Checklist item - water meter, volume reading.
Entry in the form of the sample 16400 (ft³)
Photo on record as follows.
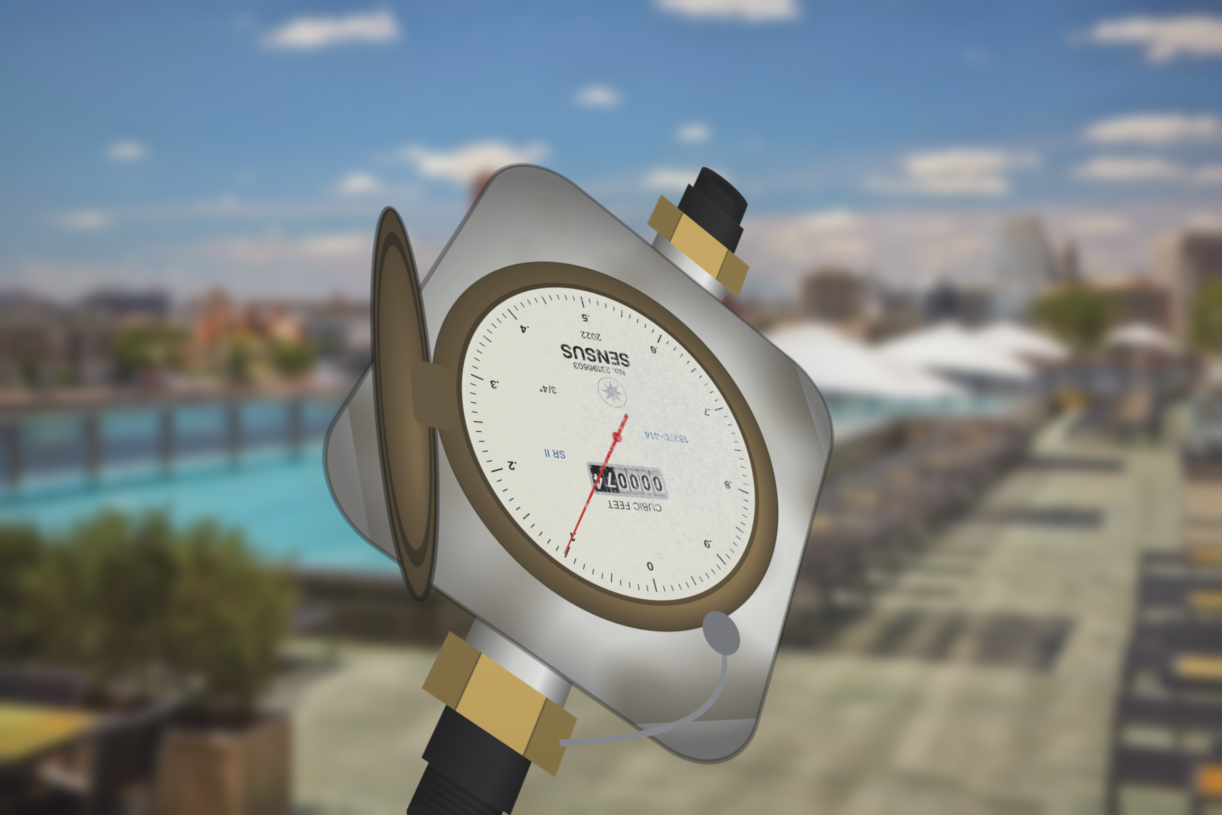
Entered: 74.10 (ft³)
